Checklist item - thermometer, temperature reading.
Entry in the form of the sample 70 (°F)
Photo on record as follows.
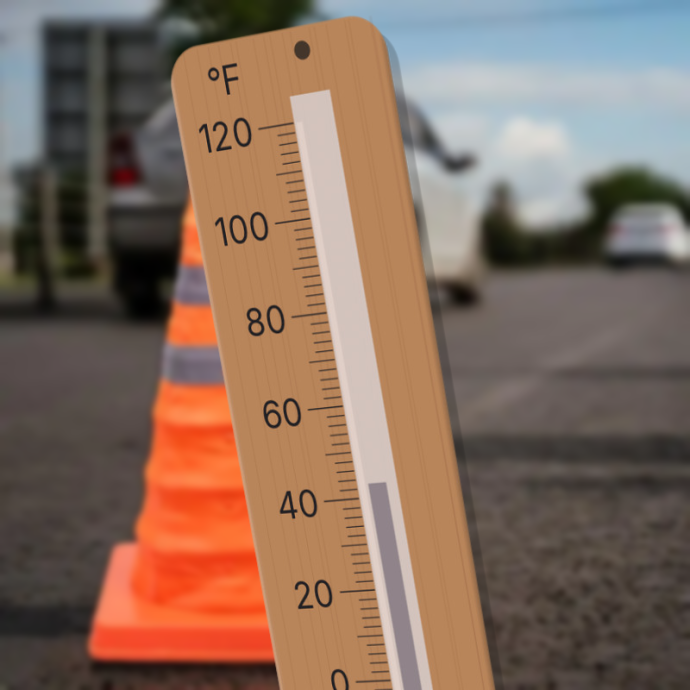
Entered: 43 (°F)
